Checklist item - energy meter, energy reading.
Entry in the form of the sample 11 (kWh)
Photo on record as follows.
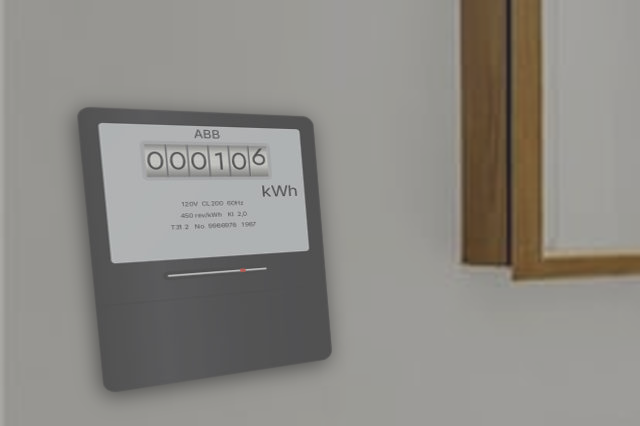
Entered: 106 (kWh)
